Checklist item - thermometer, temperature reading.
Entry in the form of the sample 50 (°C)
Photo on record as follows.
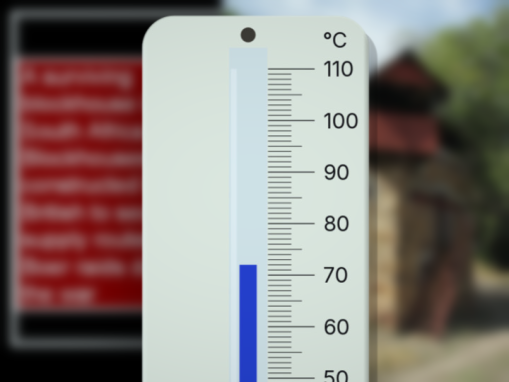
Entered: 72 (°C)
